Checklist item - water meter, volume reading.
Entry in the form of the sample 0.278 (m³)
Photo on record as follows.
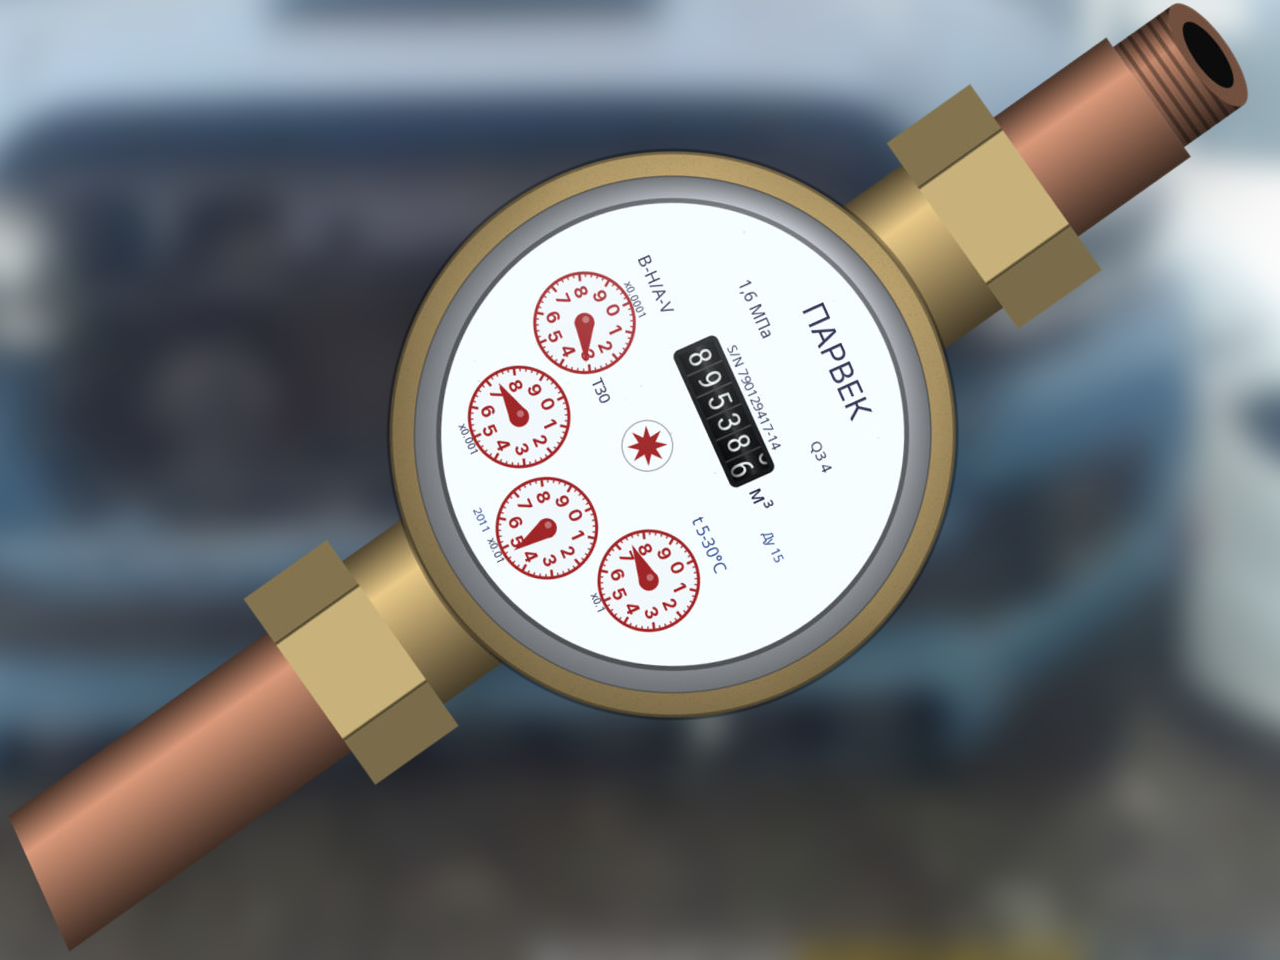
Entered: 895385.7473 (m³)
